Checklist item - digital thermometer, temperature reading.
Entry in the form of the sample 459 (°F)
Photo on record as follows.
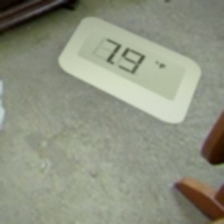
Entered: 7.9 (°F)
